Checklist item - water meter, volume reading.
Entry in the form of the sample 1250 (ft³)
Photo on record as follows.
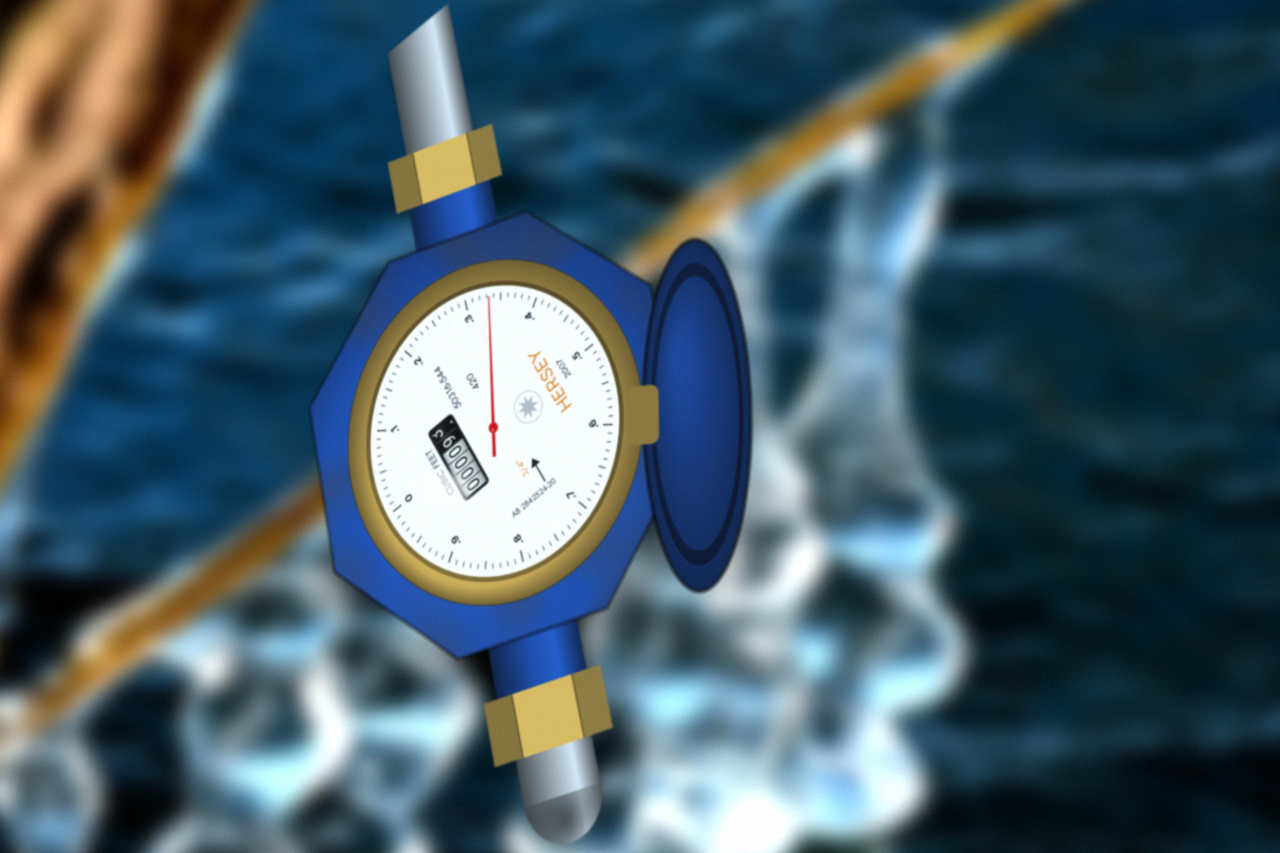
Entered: 93.33 (ft³)
